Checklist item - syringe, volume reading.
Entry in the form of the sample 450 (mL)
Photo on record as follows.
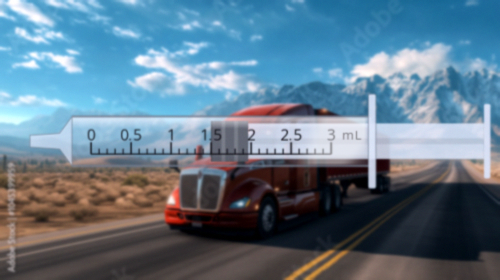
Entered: 1.5 (mL)
